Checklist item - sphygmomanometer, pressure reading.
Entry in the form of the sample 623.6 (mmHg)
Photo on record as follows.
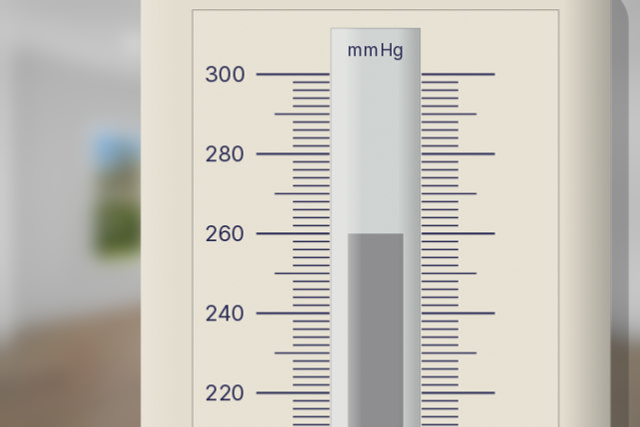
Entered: 260 (mmHg)
